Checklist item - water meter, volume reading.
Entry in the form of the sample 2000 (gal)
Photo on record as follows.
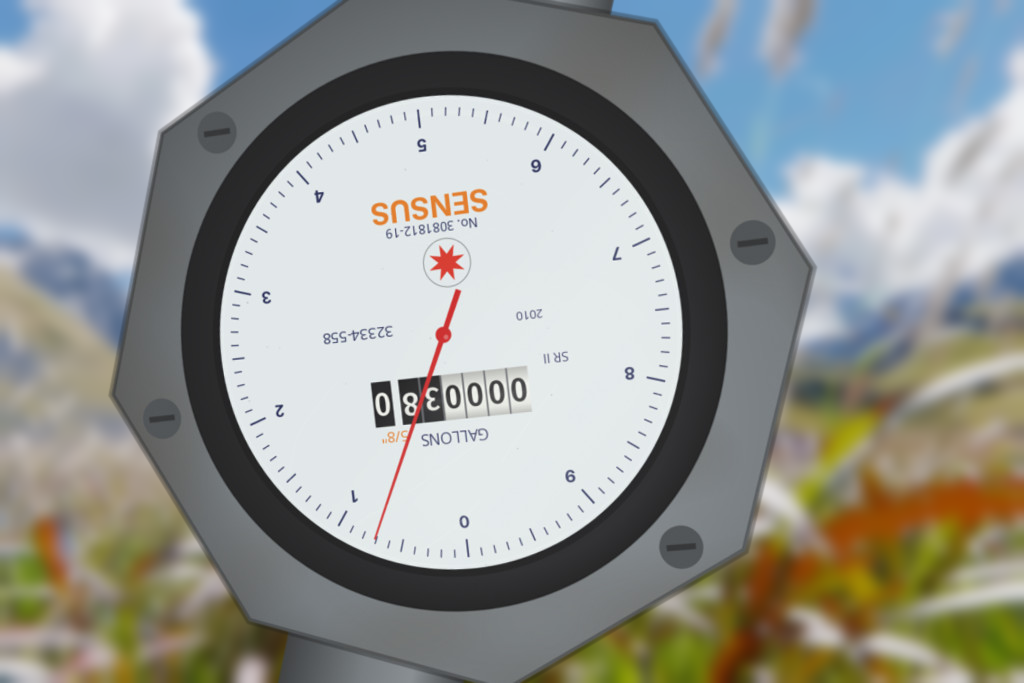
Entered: 380.7 (gal)
